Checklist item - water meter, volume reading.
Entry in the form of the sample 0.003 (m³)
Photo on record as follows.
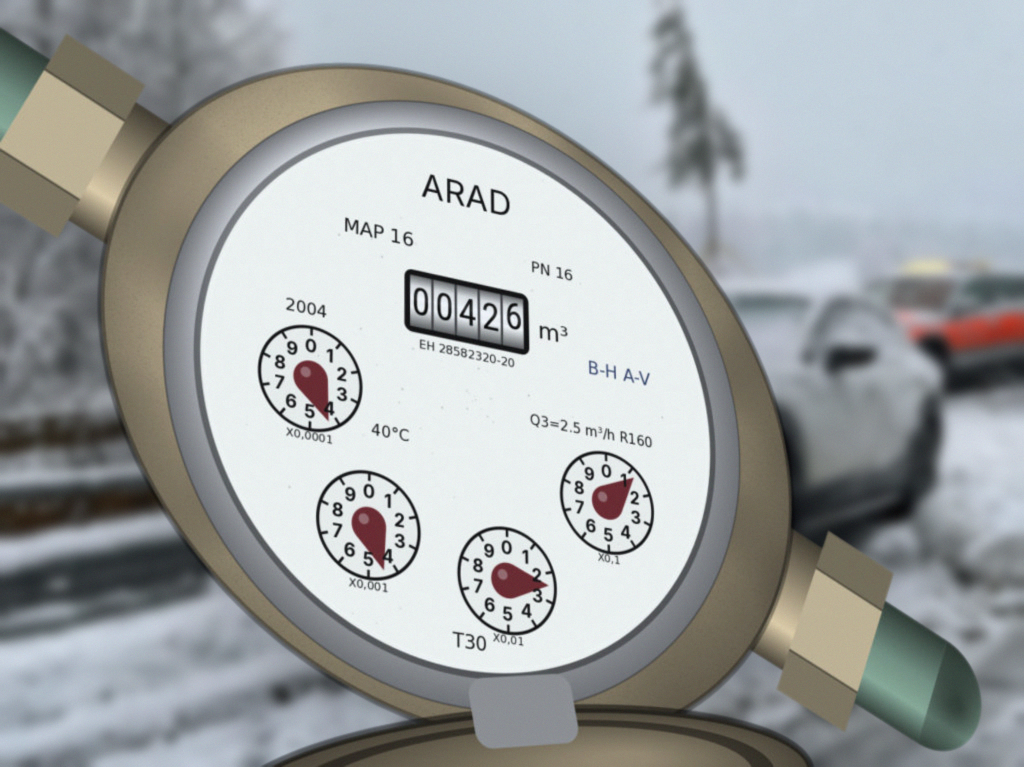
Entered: 426.1244 (m³)
